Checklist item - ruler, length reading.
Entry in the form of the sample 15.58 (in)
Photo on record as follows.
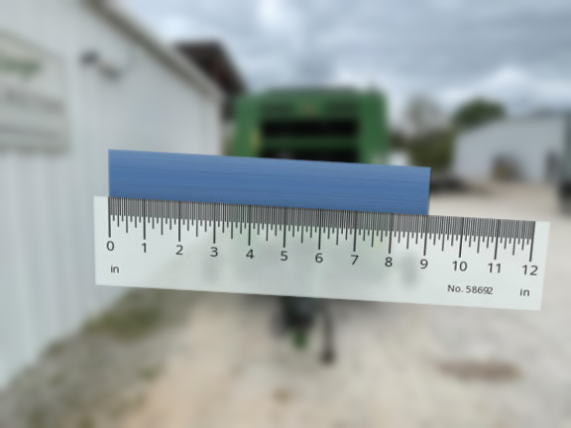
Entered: 9 (in)
